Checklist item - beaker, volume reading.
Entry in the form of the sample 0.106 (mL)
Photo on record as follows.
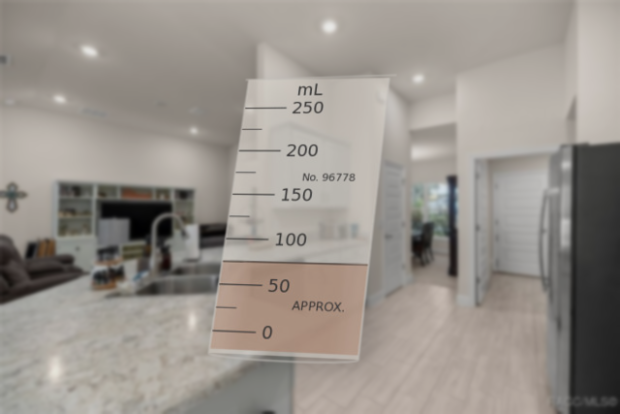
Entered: 75 (mL)
